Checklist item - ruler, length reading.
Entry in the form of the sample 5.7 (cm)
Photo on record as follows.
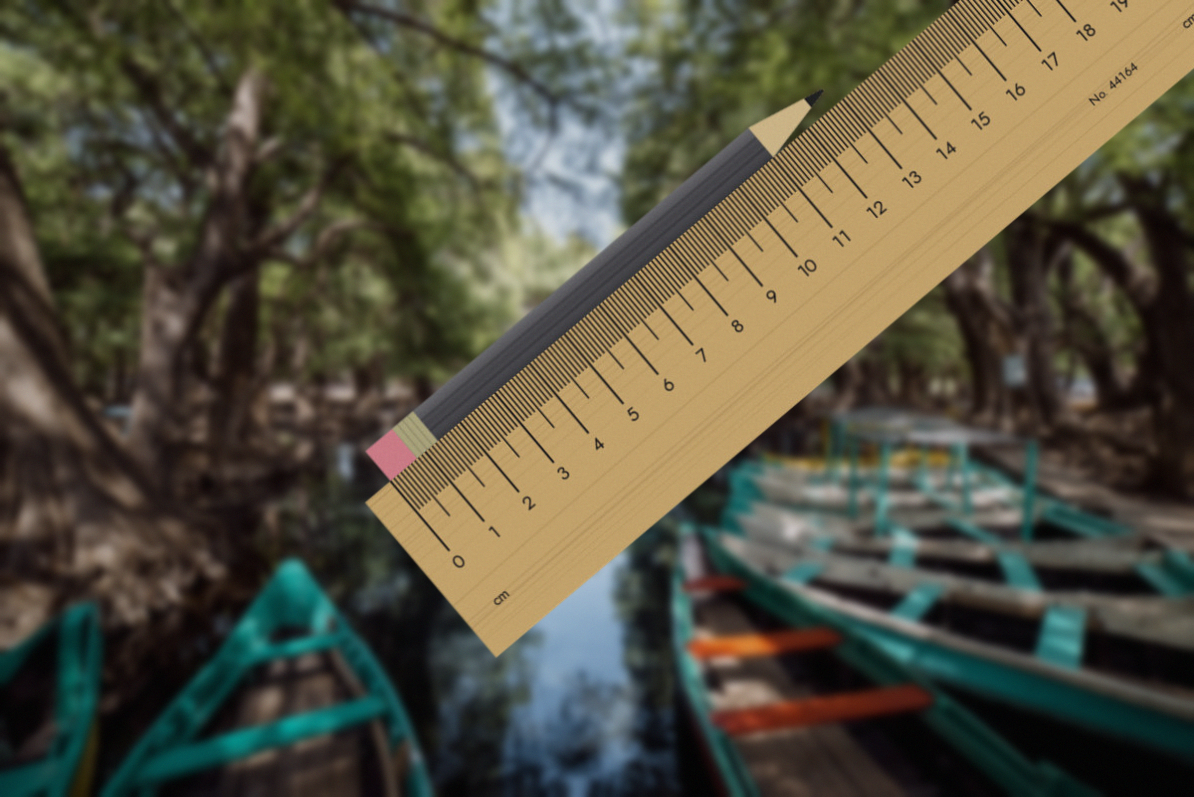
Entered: 12.8 (cm)
